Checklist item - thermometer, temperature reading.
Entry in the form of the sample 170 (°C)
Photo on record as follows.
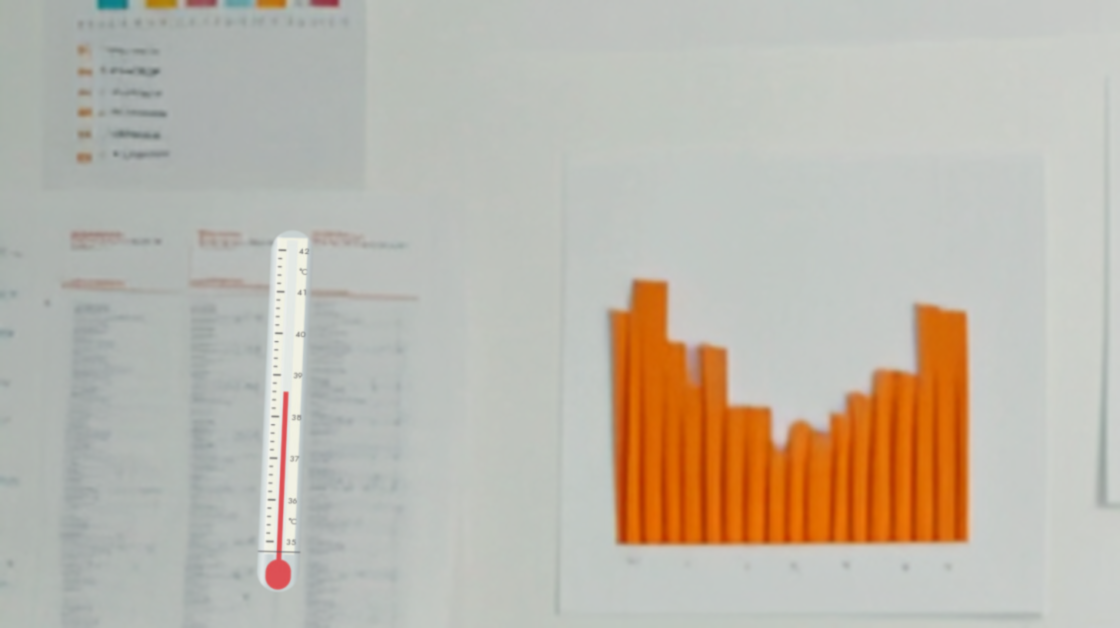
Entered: 38.6 (°C)
